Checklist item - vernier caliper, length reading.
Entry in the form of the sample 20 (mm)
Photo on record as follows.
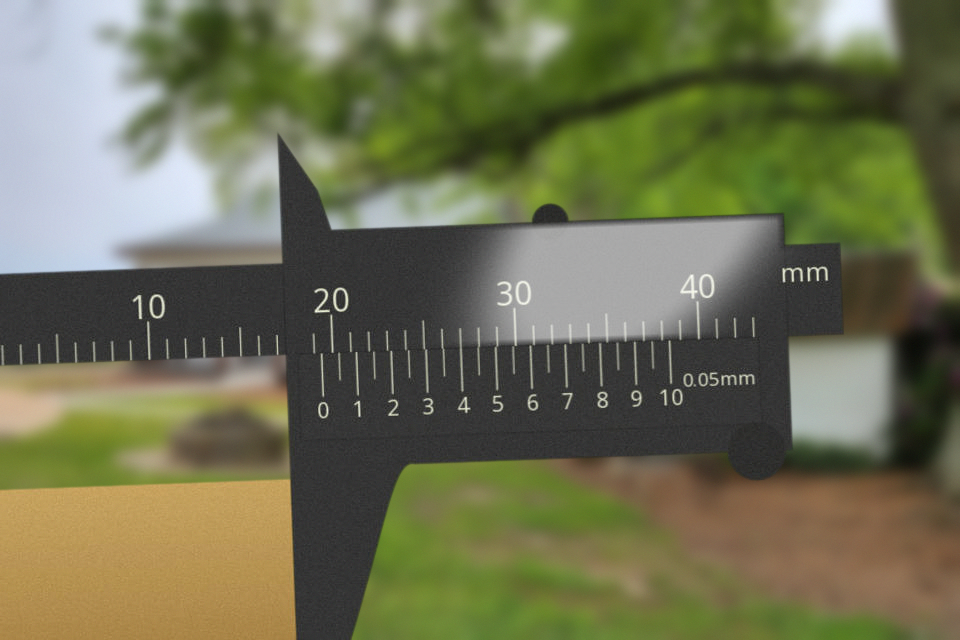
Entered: 19.4 (mm)
